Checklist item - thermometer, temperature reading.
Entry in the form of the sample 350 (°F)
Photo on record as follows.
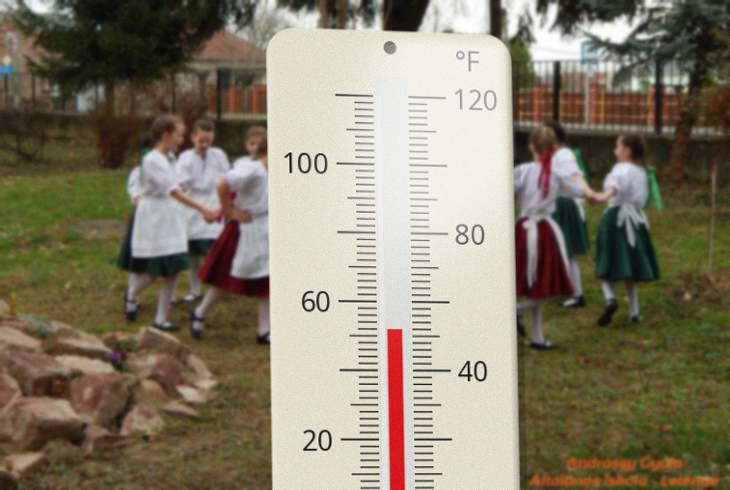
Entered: 52 (°F)
